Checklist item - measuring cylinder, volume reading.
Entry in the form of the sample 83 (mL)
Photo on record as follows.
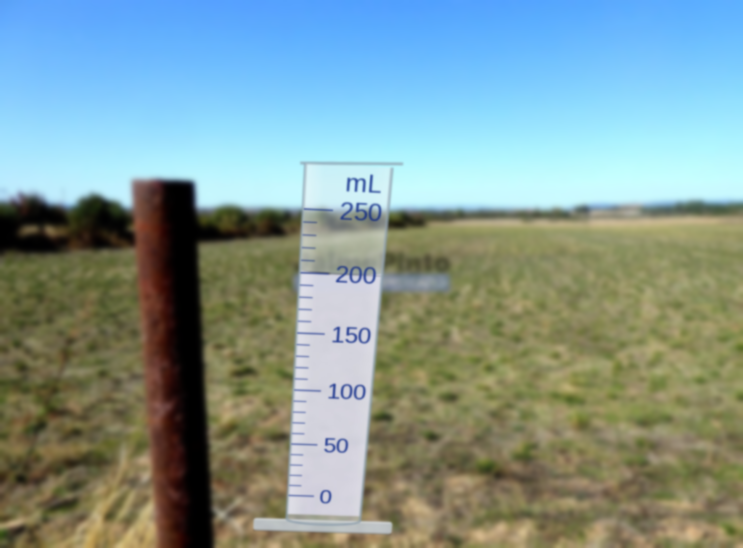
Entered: 200 (mL)
